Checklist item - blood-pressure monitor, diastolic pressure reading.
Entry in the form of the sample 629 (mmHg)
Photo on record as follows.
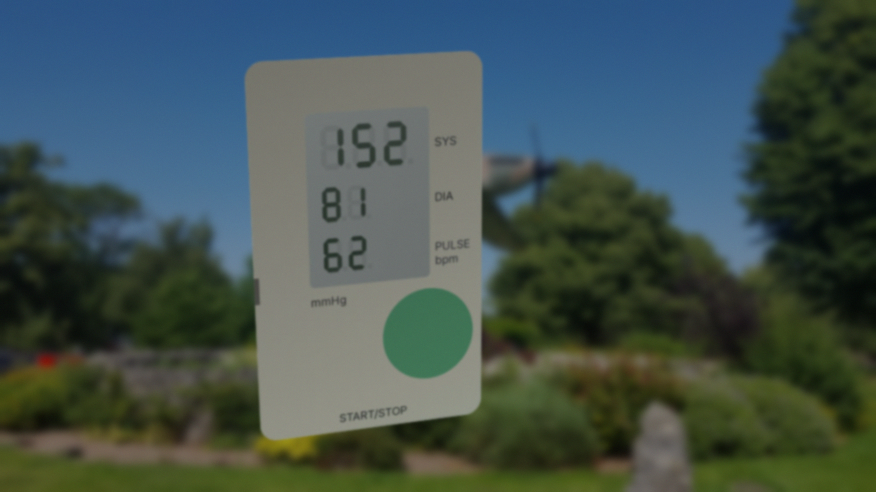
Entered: 81 (mmHg)
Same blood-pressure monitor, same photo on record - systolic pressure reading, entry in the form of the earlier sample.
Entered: 152 (mmHg)
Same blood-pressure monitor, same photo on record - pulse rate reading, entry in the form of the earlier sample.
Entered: 62 (bpm)
